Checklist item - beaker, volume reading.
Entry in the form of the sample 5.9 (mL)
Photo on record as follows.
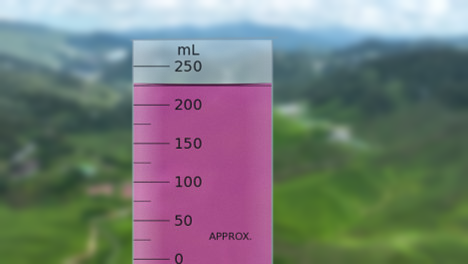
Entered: 225 (mL)
